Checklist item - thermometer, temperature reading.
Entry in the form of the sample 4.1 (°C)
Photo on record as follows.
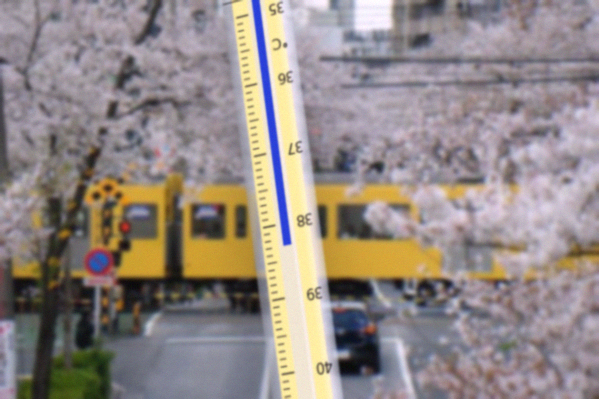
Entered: 38.3 (°C)
